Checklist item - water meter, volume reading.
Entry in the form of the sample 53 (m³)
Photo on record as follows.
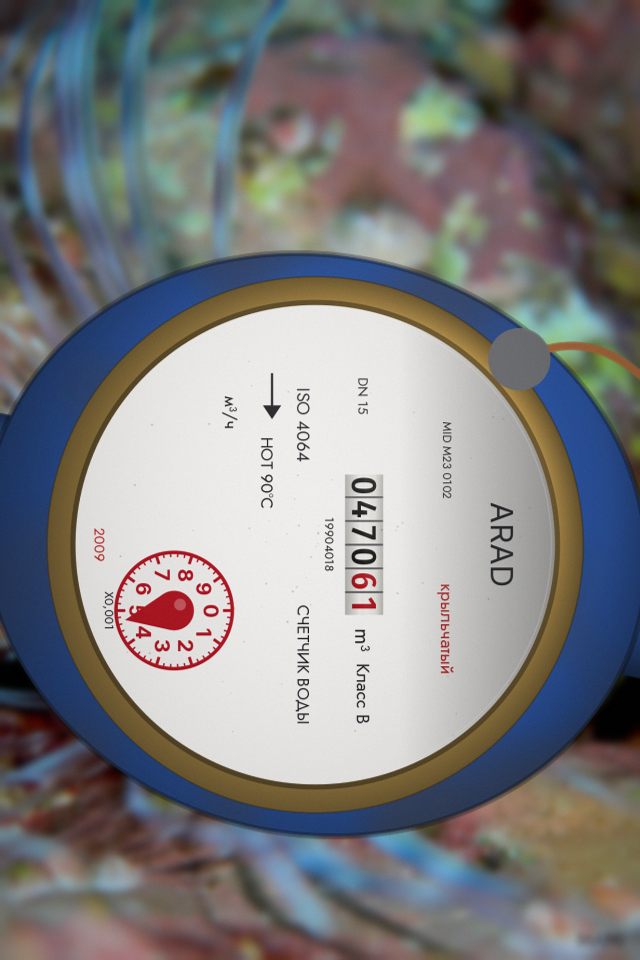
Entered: 470.614 (m³)
